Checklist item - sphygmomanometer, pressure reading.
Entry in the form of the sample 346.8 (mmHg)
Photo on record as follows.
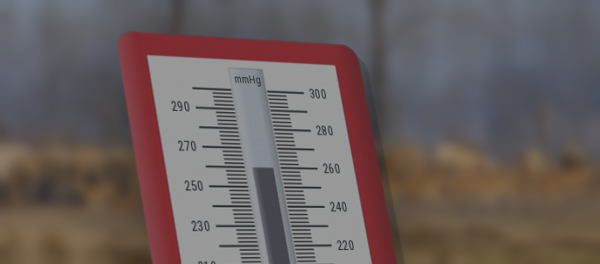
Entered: 260 (mmHg)
